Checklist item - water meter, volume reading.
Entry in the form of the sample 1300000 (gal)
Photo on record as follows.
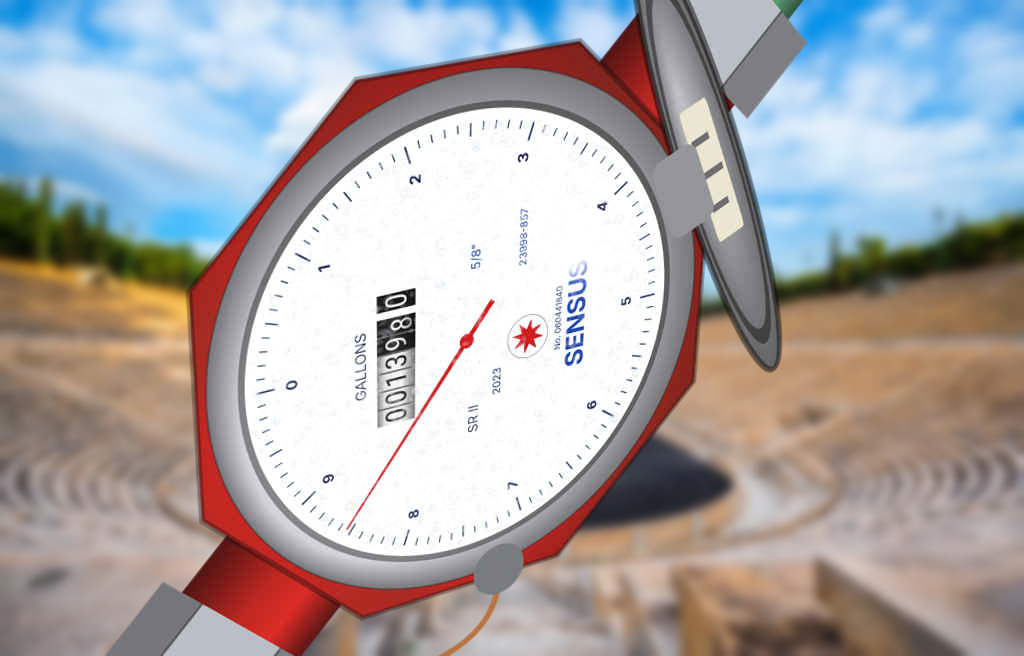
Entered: 13978.5 (gal)
